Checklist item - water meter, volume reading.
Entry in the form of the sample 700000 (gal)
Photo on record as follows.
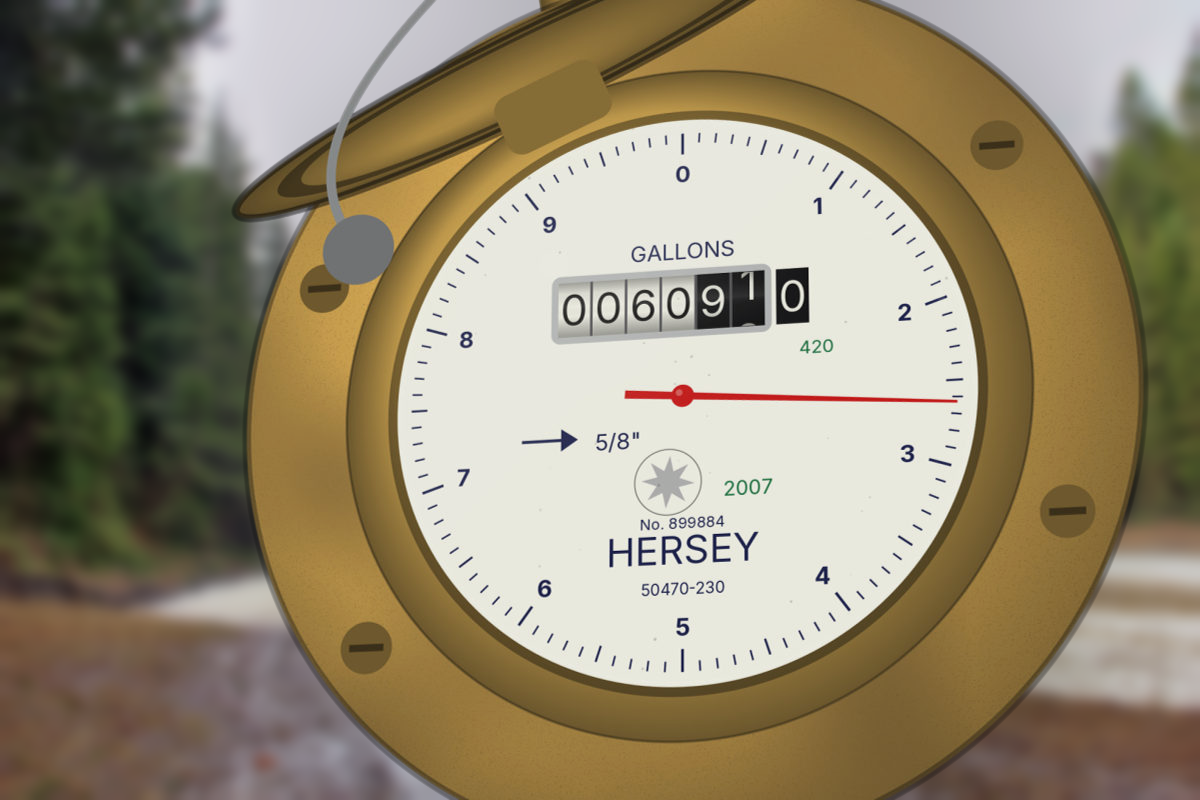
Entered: 60912.6 (gal)
